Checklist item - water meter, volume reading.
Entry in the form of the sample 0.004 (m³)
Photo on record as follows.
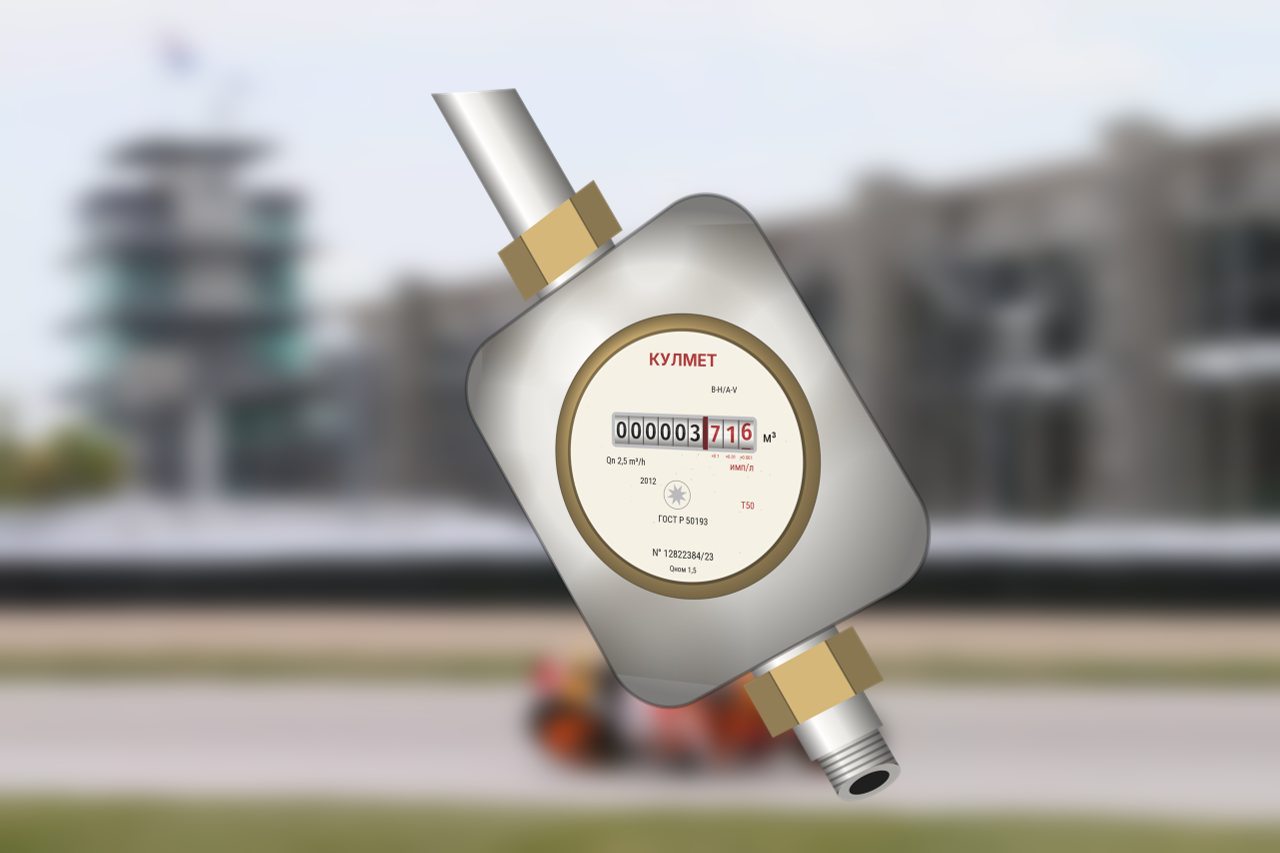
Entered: 3.716 (m³)
